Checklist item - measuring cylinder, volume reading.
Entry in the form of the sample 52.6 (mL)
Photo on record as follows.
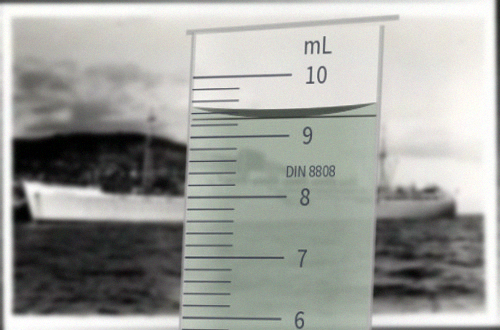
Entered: 9.3 (mL)
